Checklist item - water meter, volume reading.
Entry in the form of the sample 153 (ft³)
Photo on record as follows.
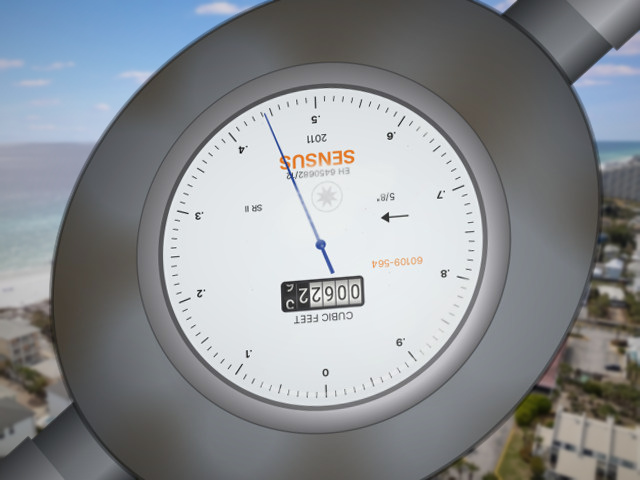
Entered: 6225.44 (ft³)
